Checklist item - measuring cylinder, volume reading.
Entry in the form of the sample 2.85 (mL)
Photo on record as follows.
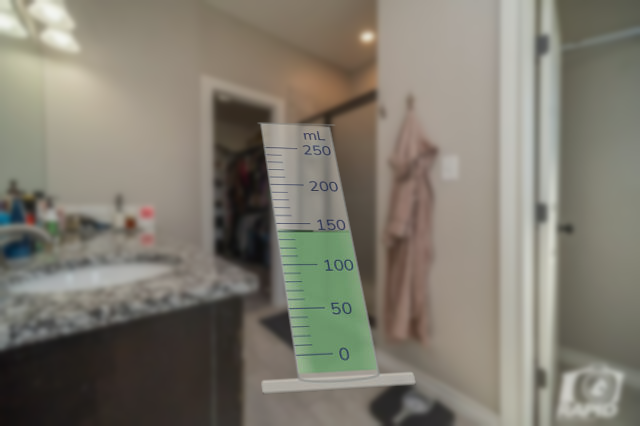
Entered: 140 (mL)
